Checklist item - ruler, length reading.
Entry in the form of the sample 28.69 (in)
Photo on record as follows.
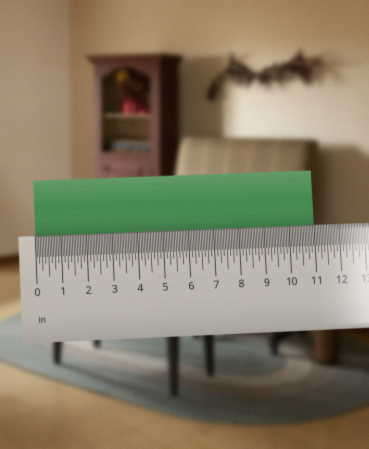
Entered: 11 (in)
